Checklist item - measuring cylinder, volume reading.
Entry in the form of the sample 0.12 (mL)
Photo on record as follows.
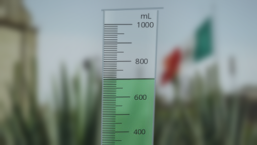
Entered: 700 (mL)
